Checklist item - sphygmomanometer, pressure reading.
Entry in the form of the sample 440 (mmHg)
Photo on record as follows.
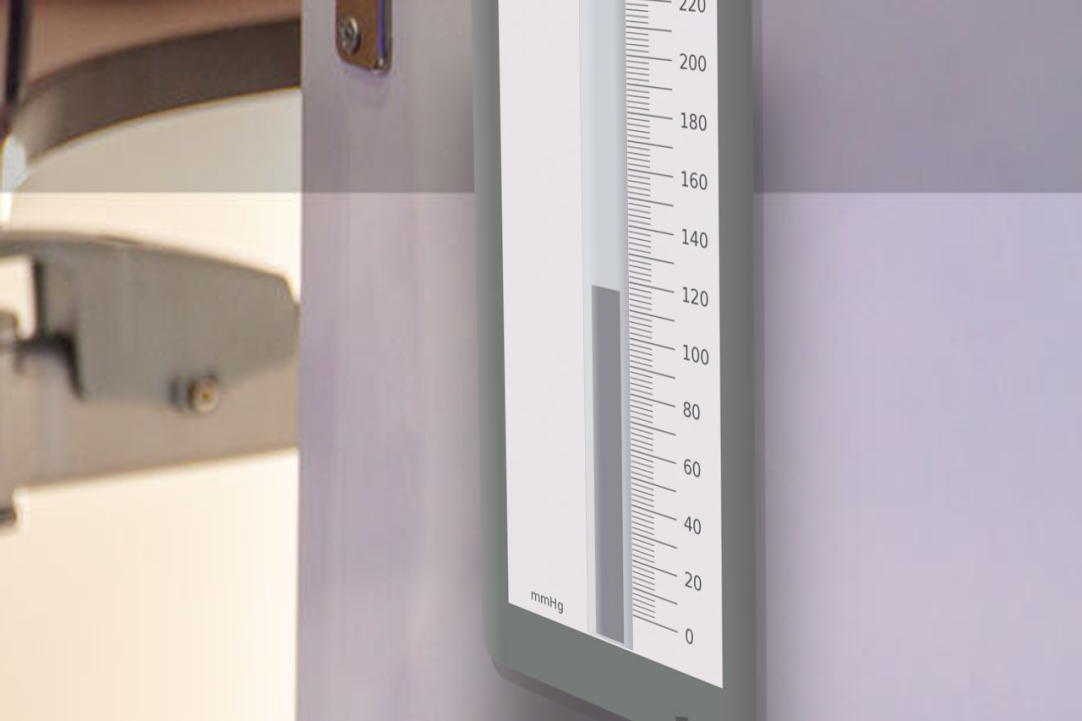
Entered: 116 (mmHg)
